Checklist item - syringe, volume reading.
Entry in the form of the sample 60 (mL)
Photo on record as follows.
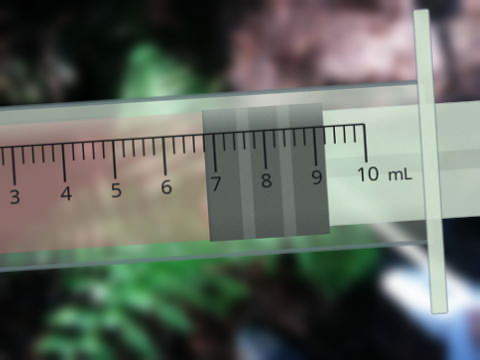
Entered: 6.8 (mL)
